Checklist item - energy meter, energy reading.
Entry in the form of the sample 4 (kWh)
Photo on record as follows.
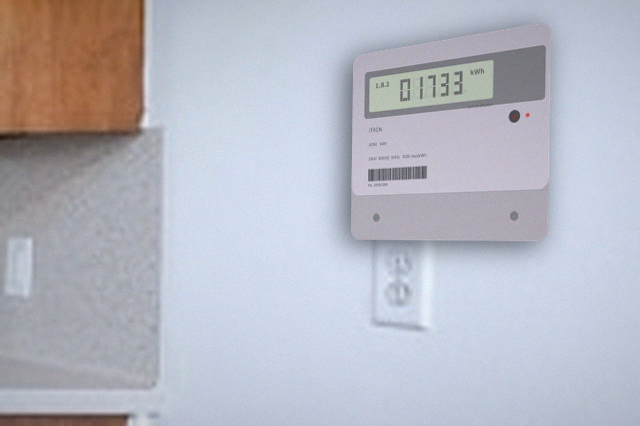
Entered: 1733 (kWh)
